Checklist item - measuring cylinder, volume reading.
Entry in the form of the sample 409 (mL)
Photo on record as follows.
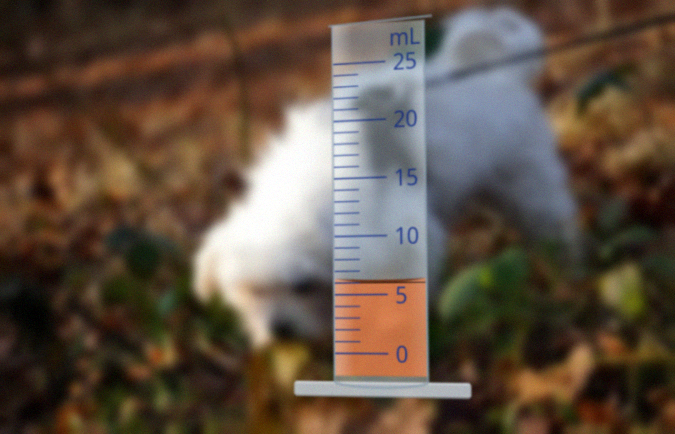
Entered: 6 (mL)
